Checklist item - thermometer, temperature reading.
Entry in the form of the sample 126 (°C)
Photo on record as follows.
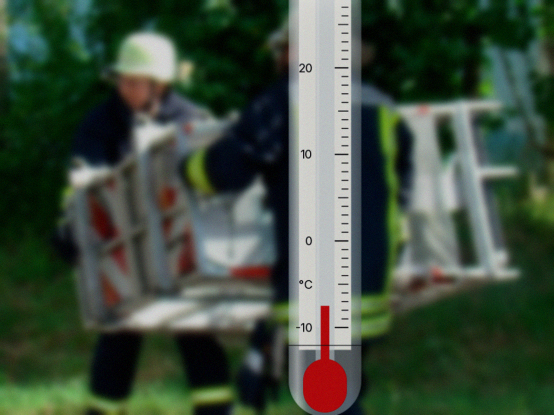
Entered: -7.5 (°C)
